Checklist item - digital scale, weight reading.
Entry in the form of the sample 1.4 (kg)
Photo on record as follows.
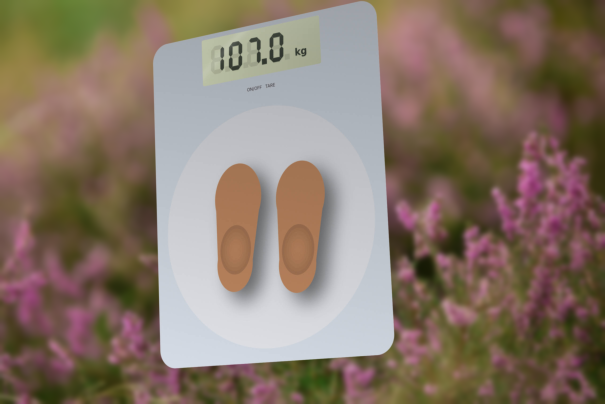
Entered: 107.0 (kg)
